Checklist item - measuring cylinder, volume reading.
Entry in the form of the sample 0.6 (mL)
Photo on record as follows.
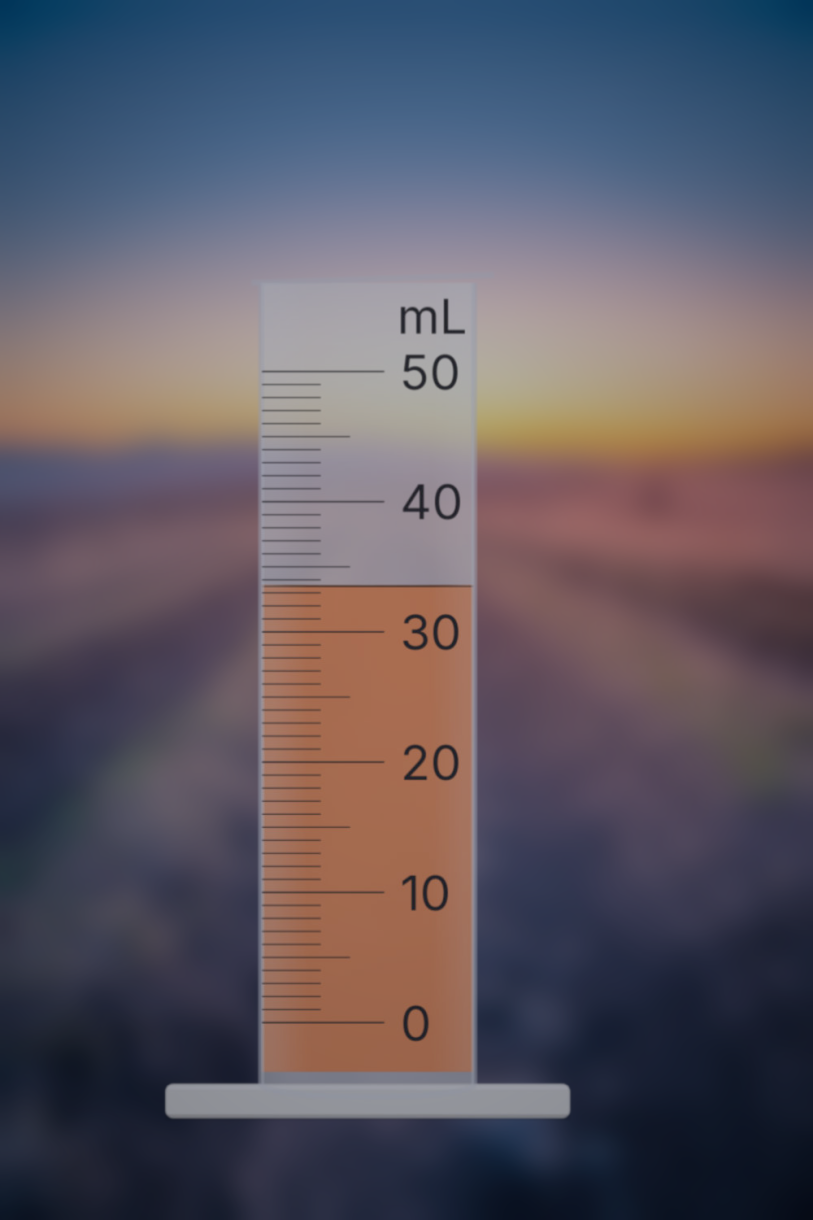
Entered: 33.5 (mL)
